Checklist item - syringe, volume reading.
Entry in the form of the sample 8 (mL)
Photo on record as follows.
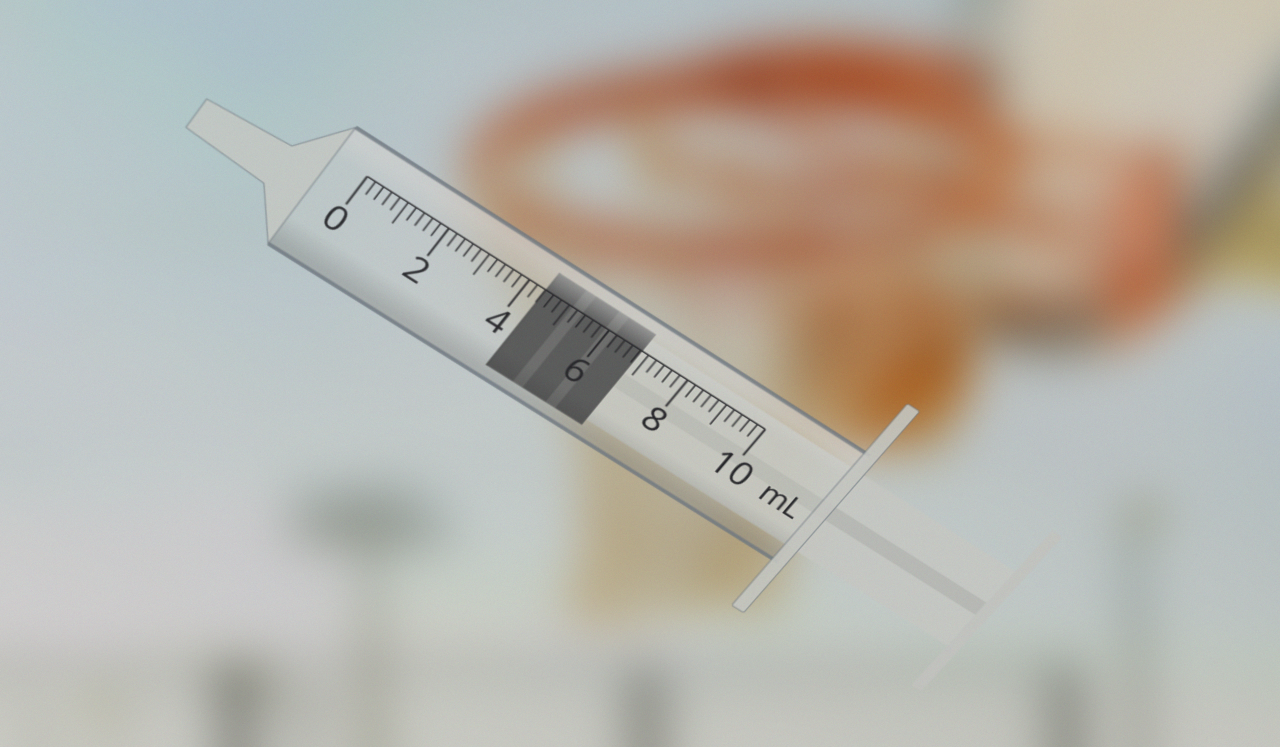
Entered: 4.4 (mL)
